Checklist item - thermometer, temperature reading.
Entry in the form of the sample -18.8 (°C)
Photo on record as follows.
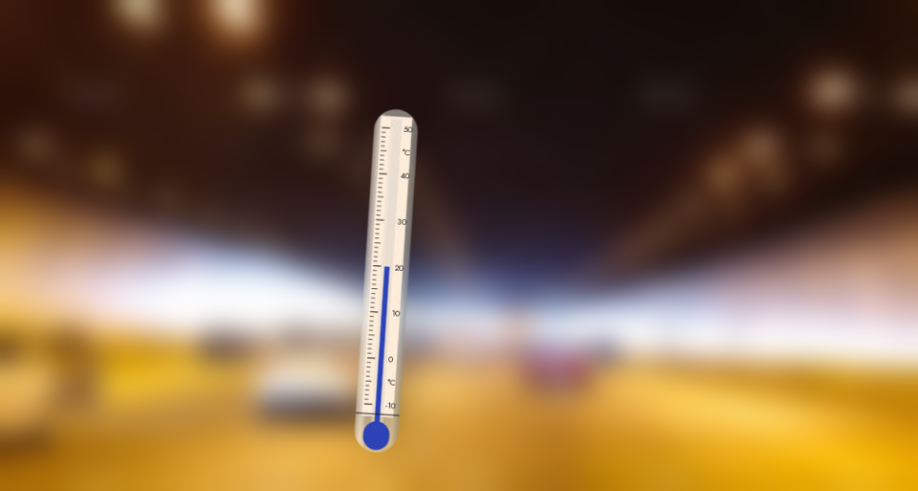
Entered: 20 (°C)
